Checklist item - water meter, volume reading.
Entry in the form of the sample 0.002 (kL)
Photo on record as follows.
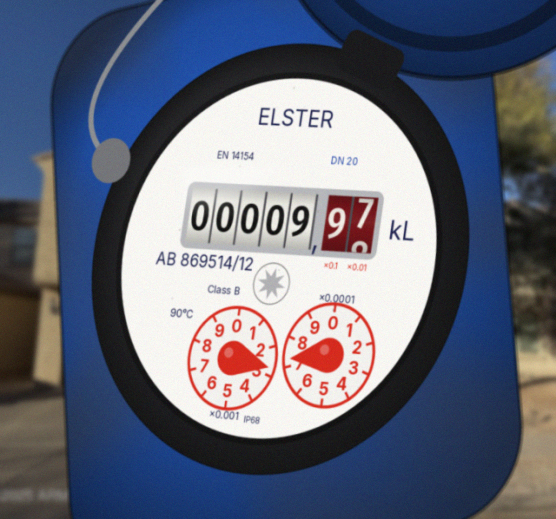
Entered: 9.9727 (kL)
